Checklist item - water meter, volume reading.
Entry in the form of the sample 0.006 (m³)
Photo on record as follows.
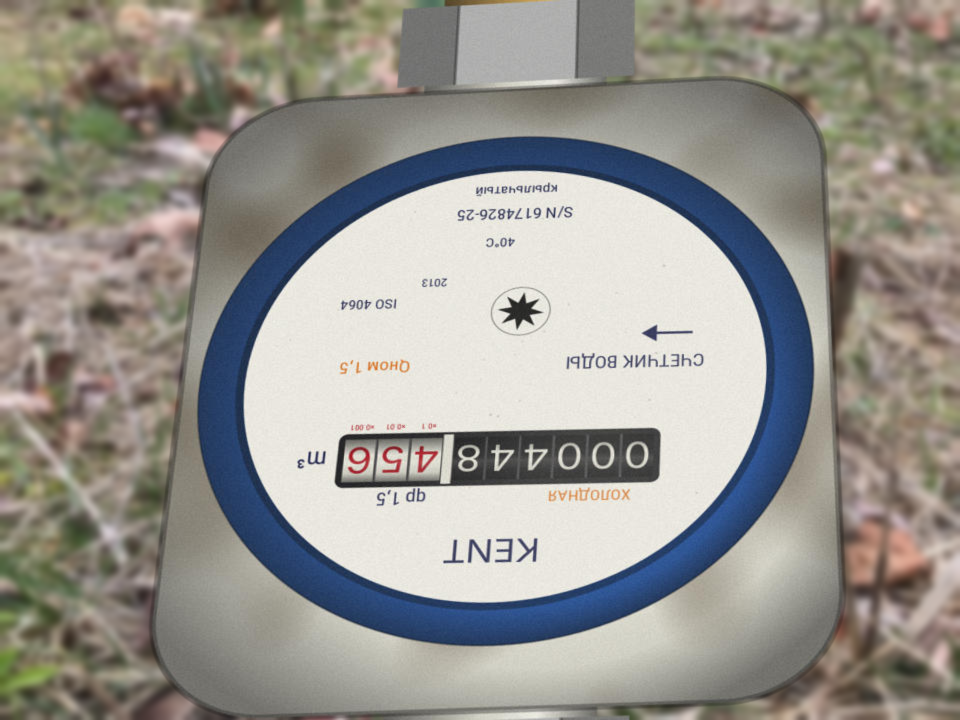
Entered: 448.456 (m³)
